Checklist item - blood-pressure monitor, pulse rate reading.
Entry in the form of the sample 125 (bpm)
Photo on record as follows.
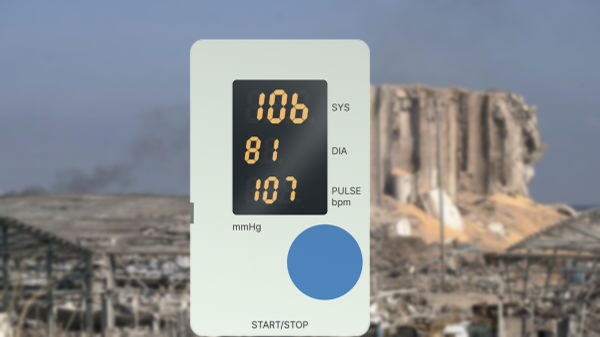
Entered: 107 (bpm)
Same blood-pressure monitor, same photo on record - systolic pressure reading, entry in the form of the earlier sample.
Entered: 106 (mmHg)
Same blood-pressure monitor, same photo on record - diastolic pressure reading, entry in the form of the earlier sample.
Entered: 81 (mmHg)
